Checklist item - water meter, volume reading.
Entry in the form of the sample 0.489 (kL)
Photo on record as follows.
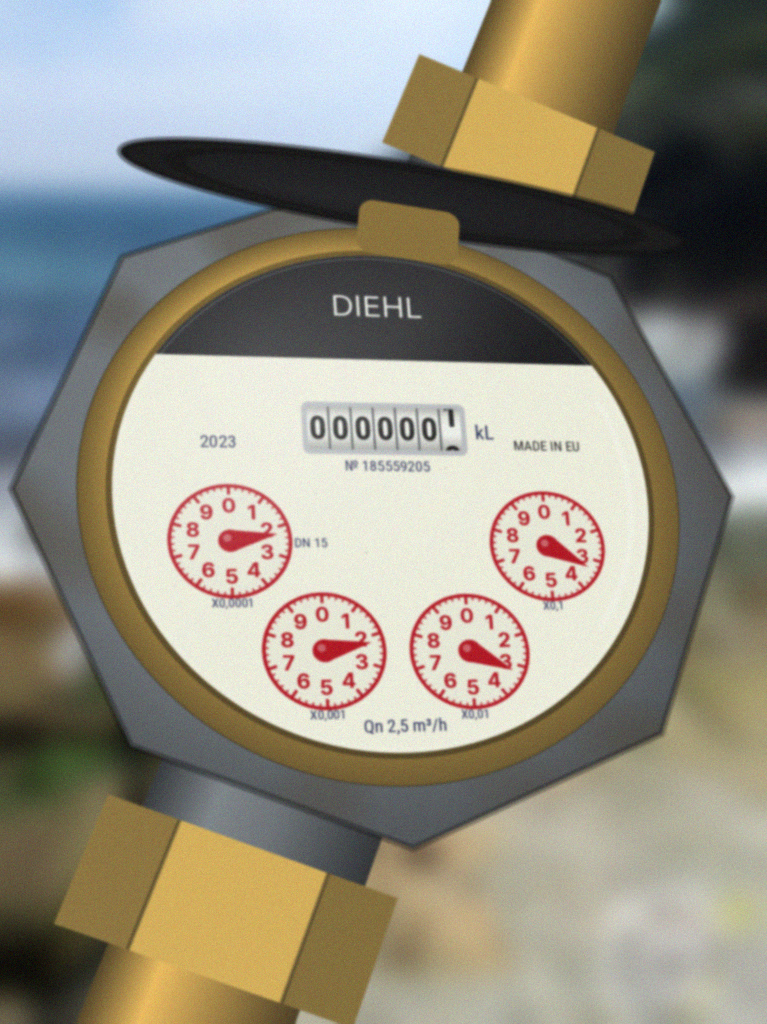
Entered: 1.3322 (kL)
